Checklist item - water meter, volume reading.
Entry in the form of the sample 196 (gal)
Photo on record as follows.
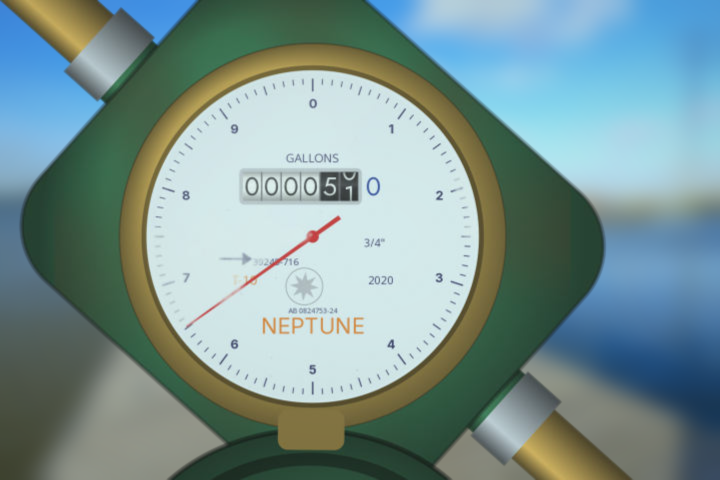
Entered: 506.5 (gal)
